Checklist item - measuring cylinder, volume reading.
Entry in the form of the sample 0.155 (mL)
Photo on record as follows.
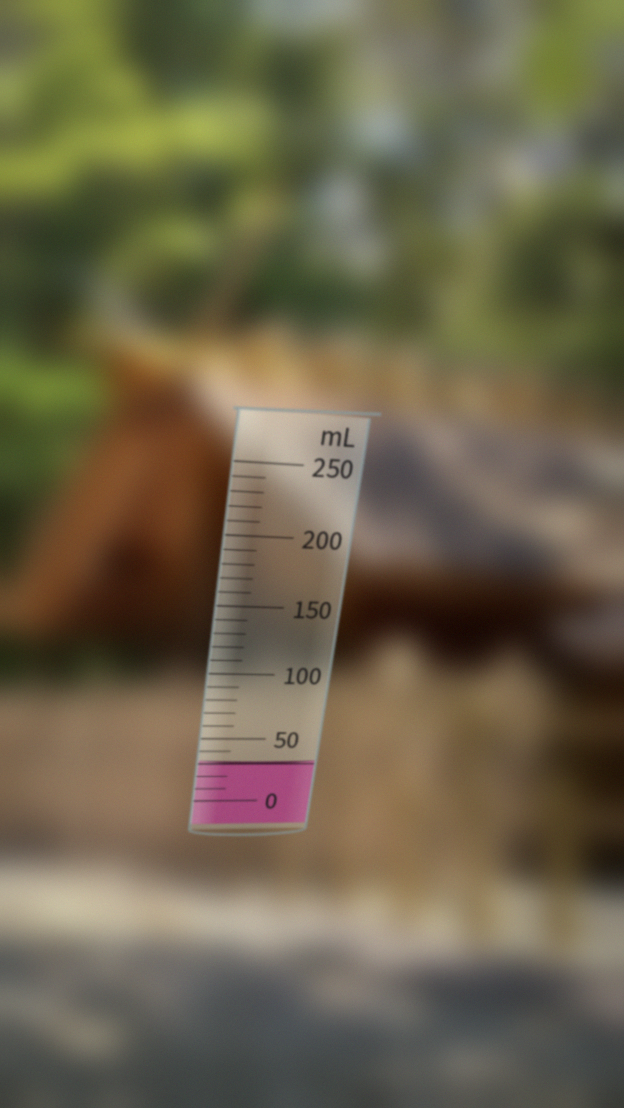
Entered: 30 (mL)
